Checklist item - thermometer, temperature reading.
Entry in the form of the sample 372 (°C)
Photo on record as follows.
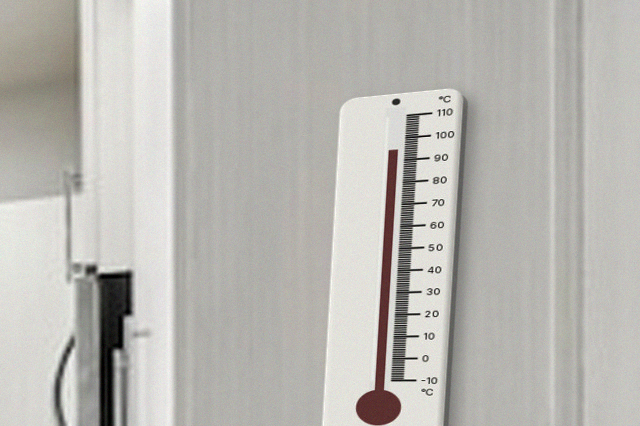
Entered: 95 (°C)
